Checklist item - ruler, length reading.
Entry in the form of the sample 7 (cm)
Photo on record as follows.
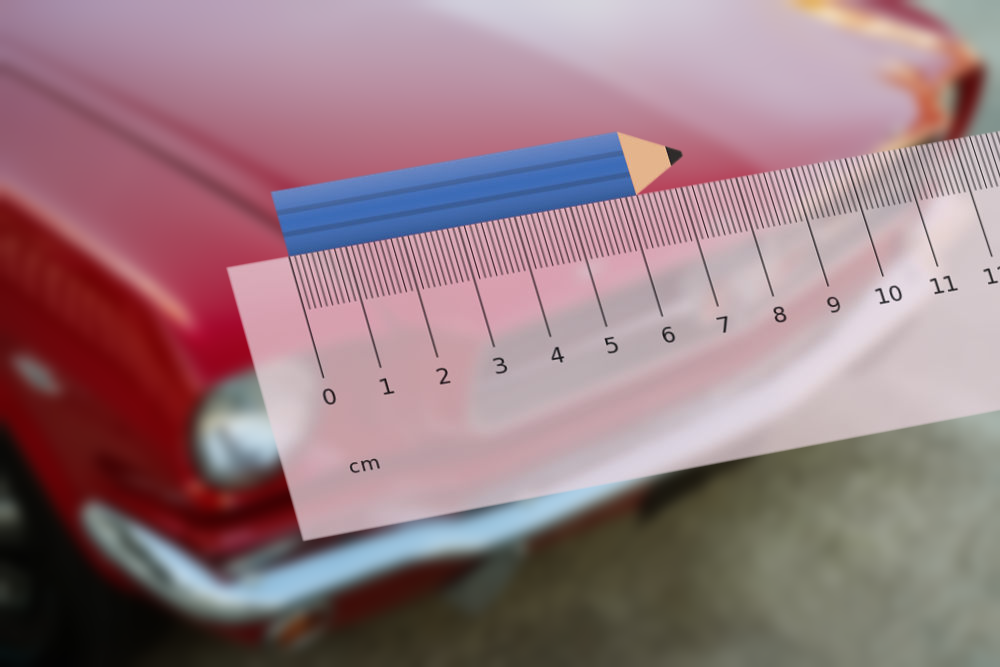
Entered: 7.2 (cm)
